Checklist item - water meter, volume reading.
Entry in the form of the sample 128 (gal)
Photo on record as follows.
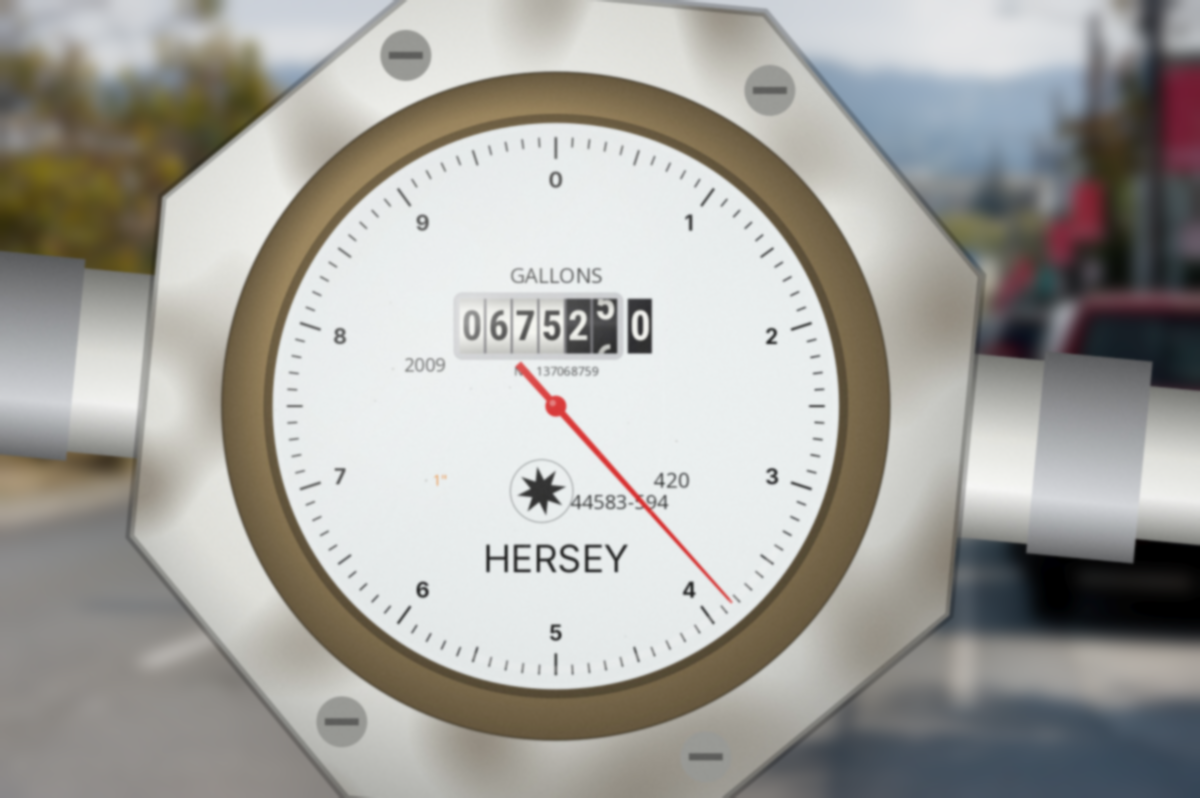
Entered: 675253.8 (gal)
